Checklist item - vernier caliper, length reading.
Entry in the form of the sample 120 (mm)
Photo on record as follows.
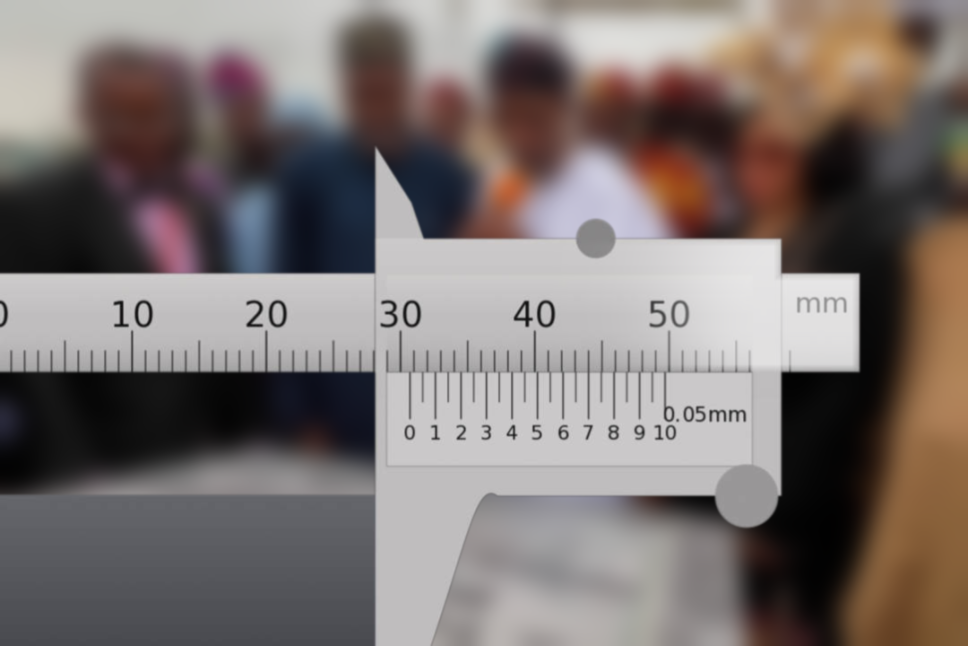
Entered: 30.7 (mm)
